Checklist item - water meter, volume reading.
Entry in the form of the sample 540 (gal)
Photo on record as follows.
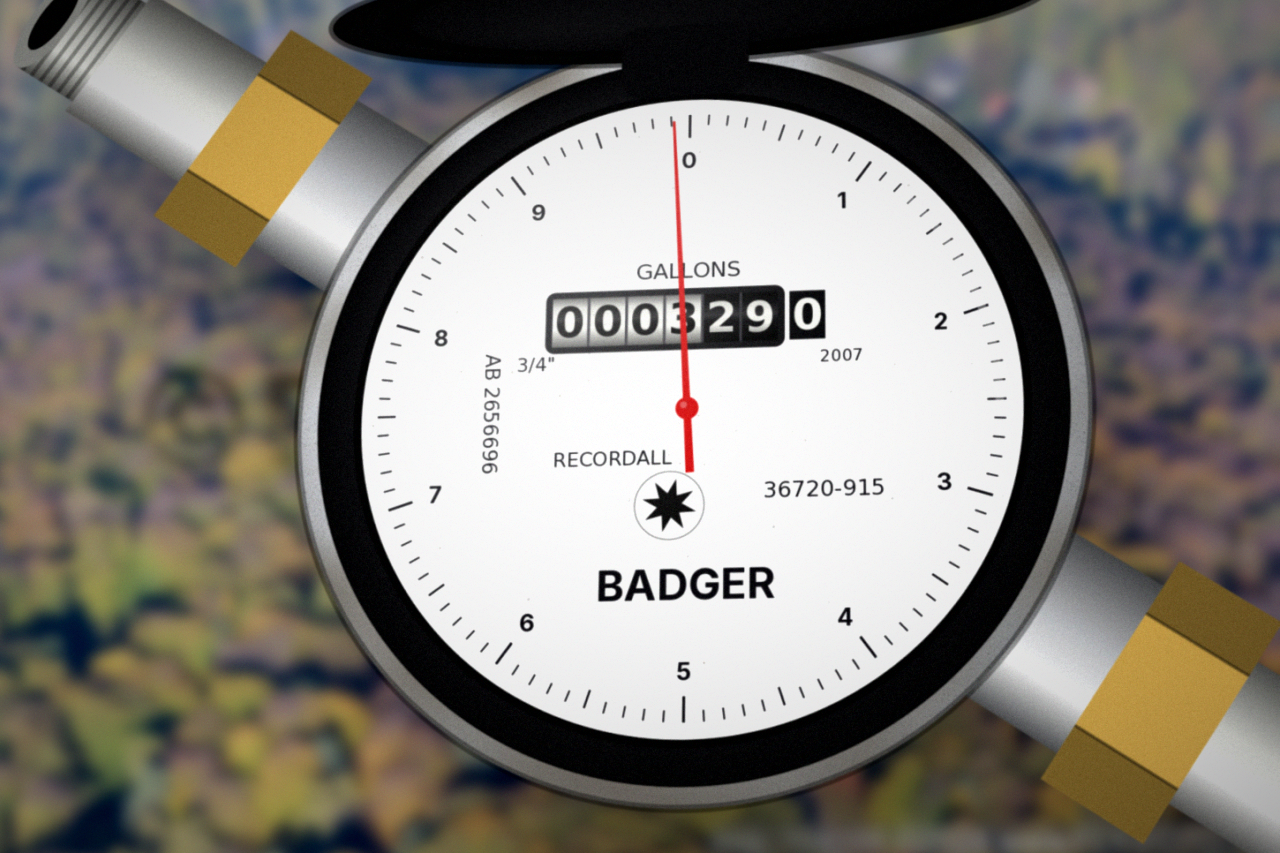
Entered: 3289.9 (gal)
